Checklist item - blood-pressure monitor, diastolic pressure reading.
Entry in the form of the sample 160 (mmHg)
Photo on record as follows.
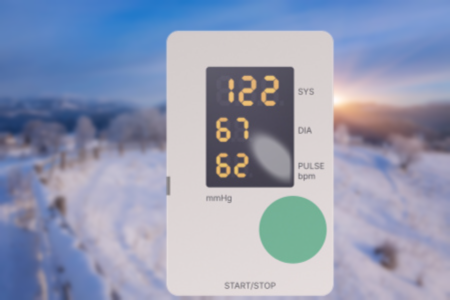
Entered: 67 (mmHg)
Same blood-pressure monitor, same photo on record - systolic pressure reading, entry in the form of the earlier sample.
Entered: 122 (mmHg)
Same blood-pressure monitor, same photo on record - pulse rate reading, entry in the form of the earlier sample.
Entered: 62 (bpm)
